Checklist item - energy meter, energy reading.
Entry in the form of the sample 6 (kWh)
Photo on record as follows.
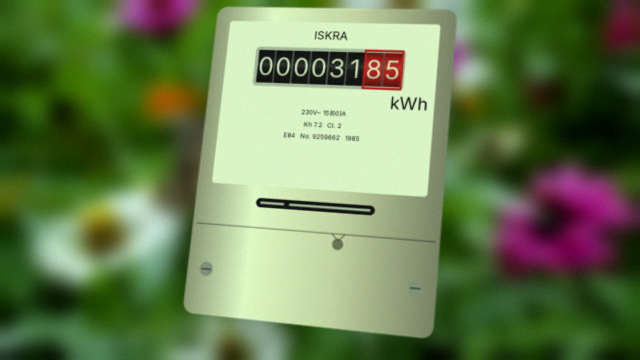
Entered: 31.85 (kWh)
